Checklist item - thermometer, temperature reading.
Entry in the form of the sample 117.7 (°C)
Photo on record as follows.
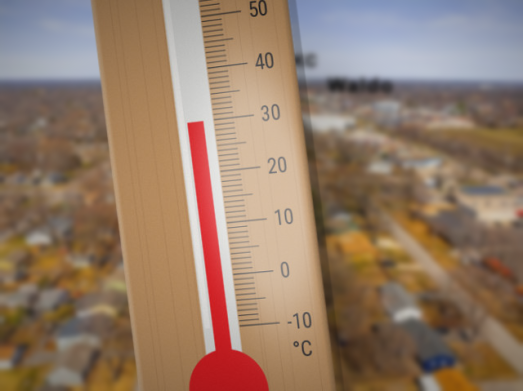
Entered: 30 (°C)
